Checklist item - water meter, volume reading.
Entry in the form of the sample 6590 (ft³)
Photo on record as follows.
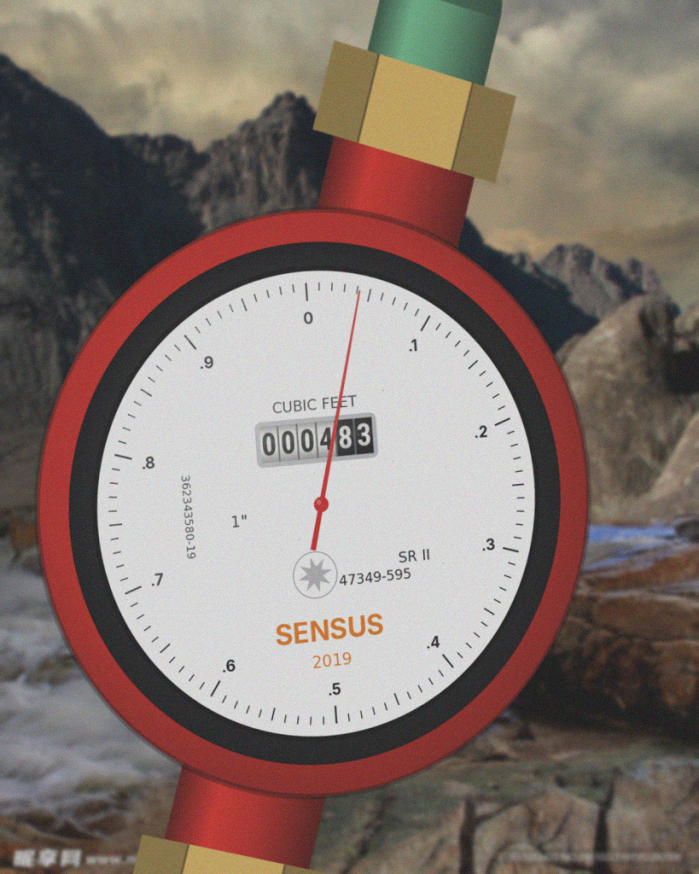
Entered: 483.04 (ft³)
